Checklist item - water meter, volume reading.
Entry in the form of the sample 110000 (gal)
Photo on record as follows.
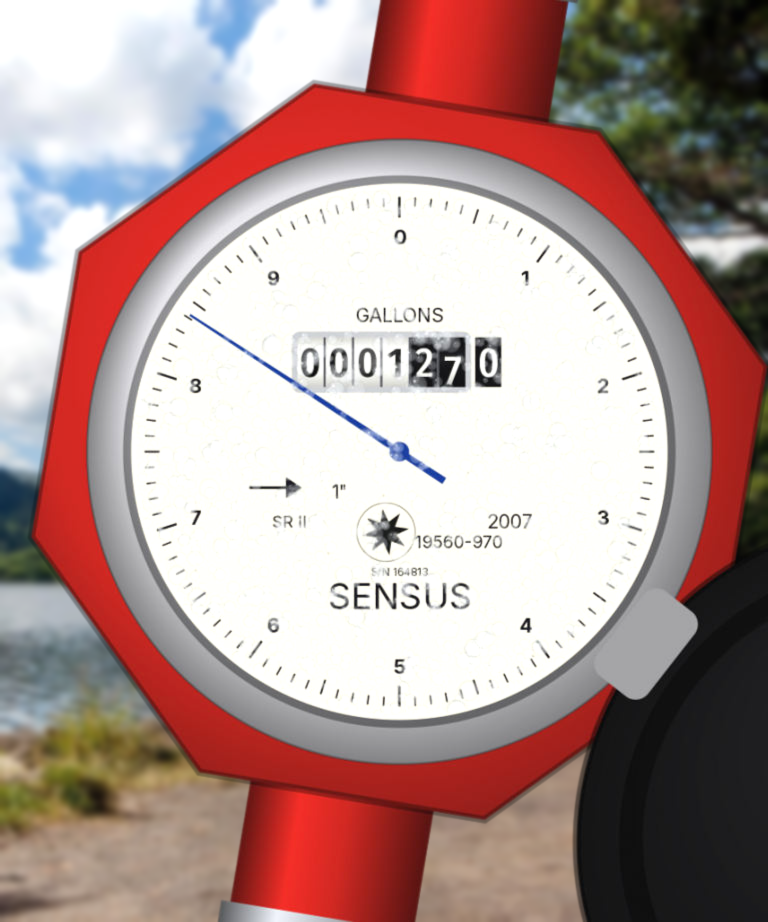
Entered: 1268.4 (gal)
